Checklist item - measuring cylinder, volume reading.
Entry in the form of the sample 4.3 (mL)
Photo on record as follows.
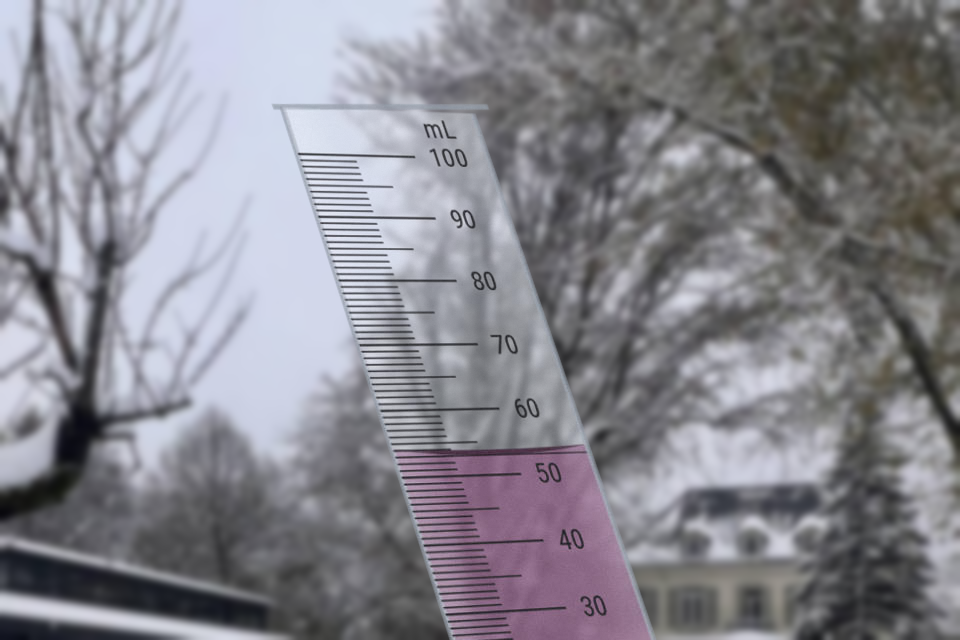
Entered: 53 (mL)
